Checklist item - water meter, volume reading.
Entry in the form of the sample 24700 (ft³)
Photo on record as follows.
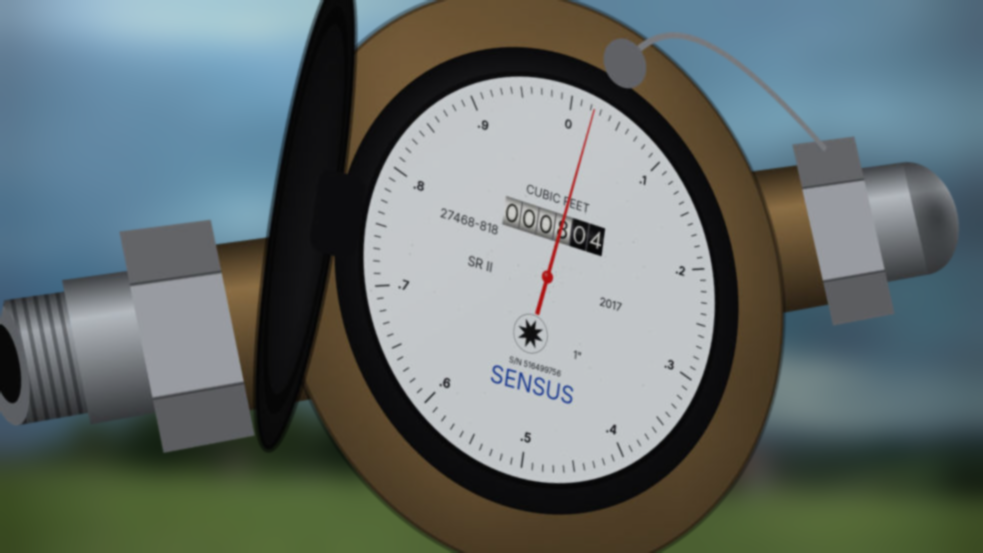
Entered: 804.02 (ft³)
